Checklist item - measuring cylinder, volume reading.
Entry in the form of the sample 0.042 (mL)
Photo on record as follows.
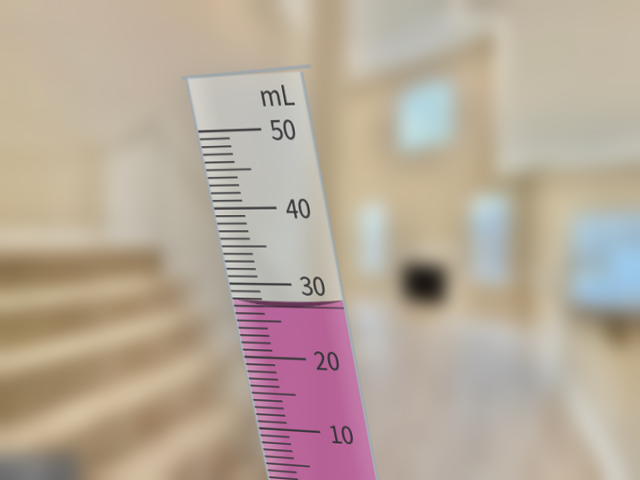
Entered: 27 (mL)
